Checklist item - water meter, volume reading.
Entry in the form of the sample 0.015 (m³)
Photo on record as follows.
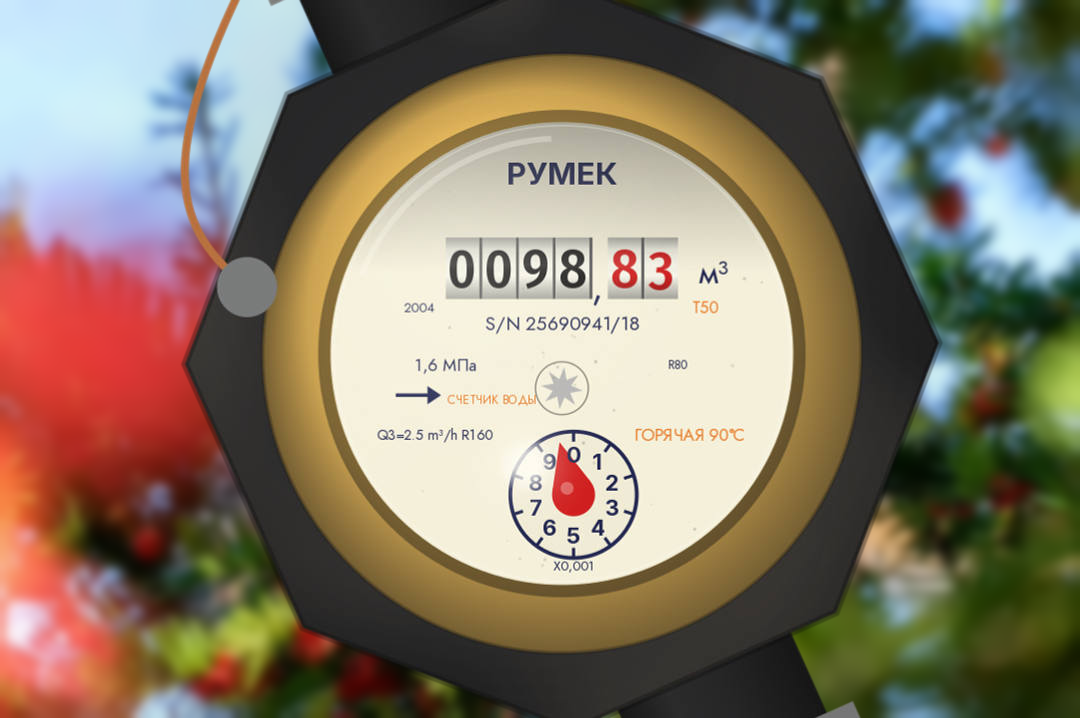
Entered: 98.829 (m³)
